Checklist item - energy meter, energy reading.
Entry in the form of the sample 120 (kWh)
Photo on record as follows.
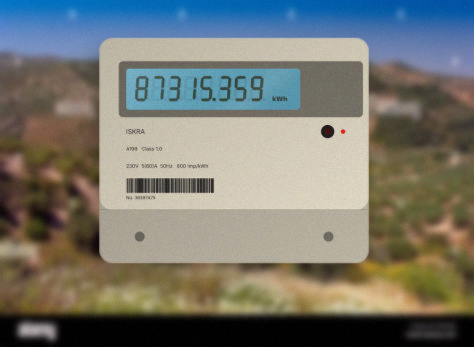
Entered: 87315.359 (kWh)
